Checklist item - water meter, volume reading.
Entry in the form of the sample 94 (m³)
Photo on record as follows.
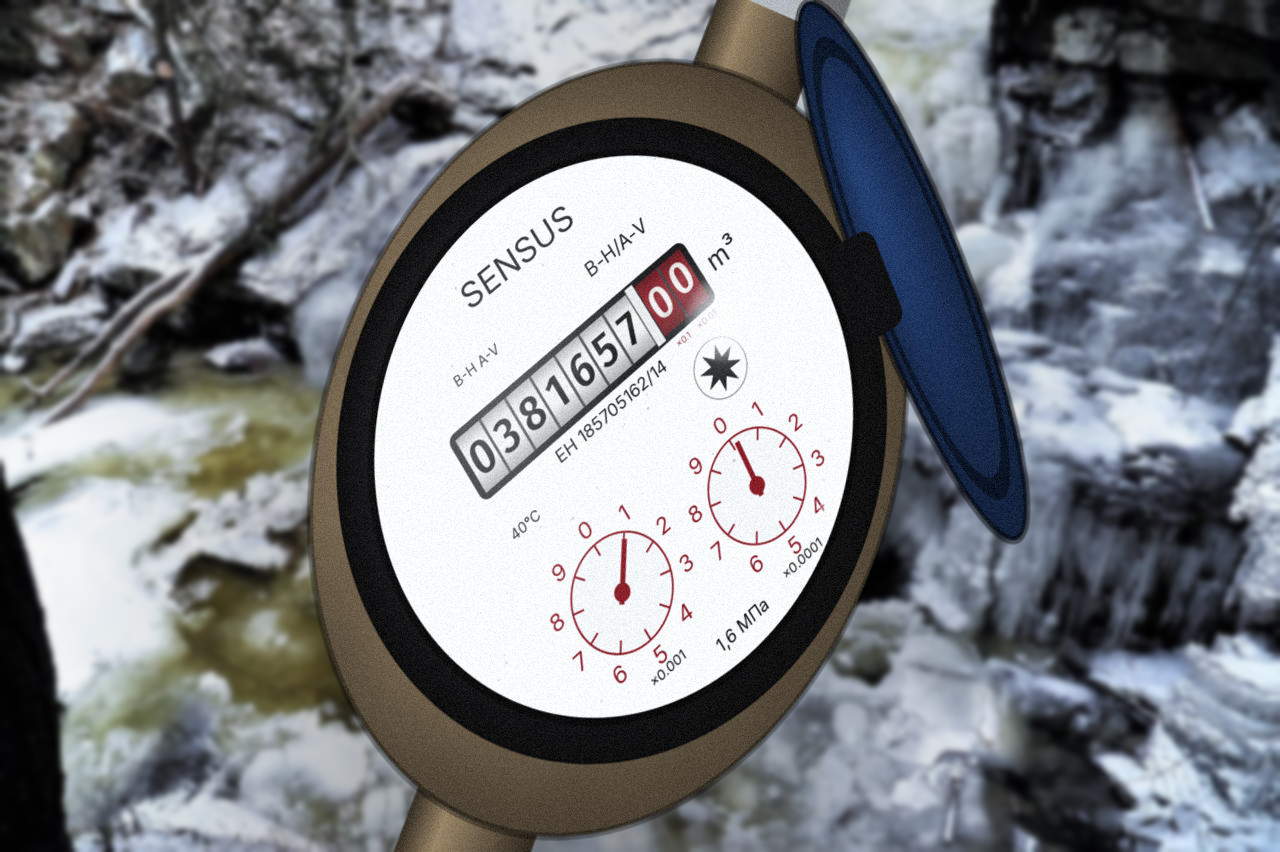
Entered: 381657.0010 (m³)
